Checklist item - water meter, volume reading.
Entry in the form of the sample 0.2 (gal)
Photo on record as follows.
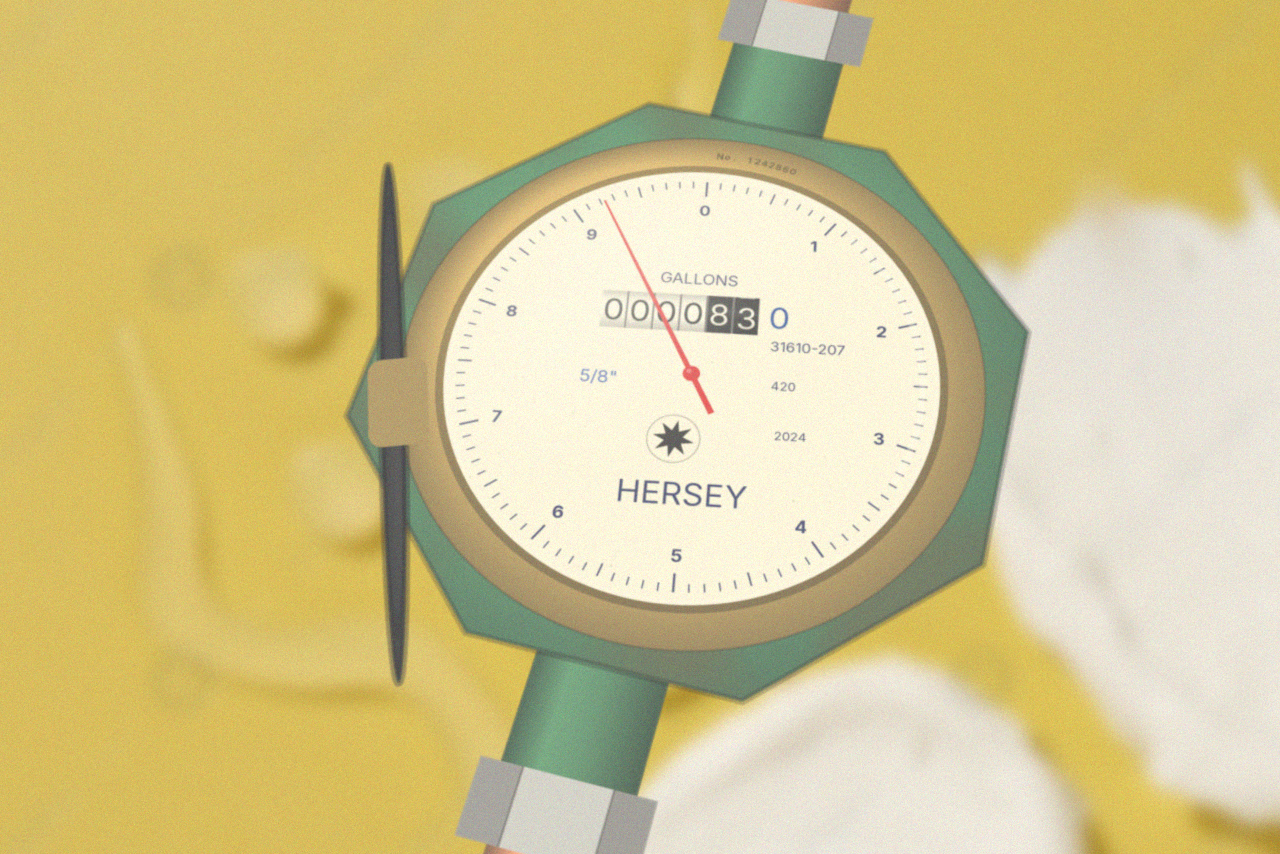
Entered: 829.2 (gal)
